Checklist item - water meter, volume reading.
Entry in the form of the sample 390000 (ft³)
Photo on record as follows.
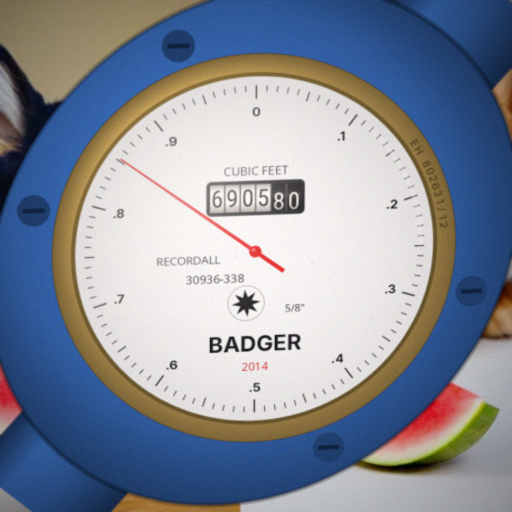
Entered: 690579.85 (ft³)
